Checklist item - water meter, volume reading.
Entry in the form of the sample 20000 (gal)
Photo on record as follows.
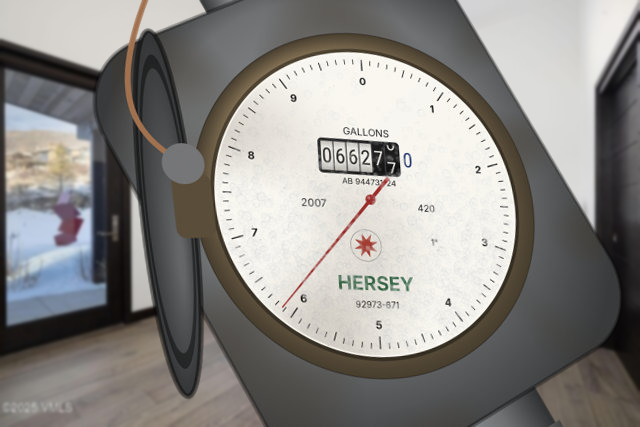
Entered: 662766.1 (gal)
